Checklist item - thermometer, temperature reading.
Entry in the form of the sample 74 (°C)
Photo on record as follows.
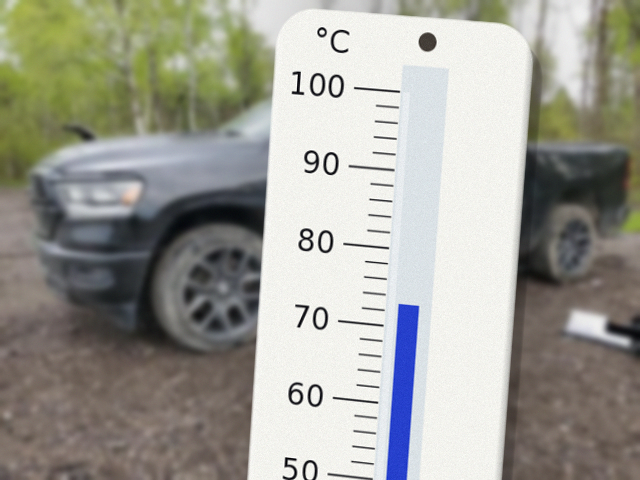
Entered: 73 (°C)
